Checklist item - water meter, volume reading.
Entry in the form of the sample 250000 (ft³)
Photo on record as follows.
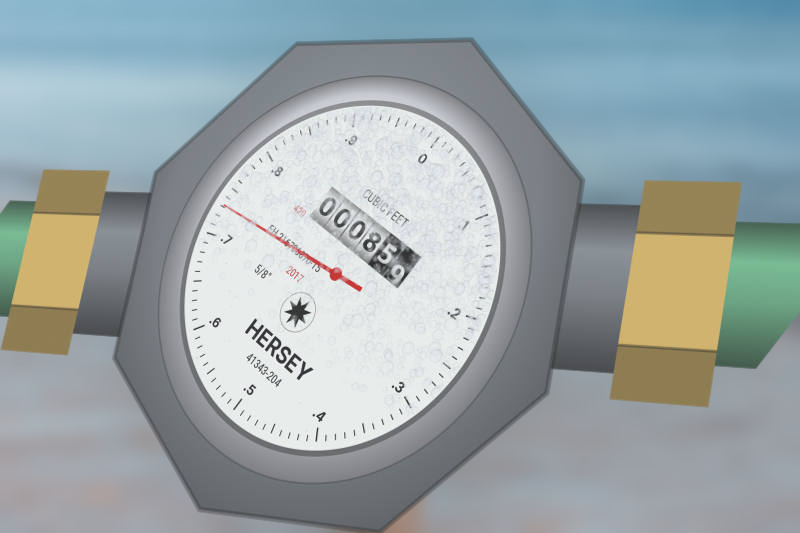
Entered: 858.73 (ft³)
